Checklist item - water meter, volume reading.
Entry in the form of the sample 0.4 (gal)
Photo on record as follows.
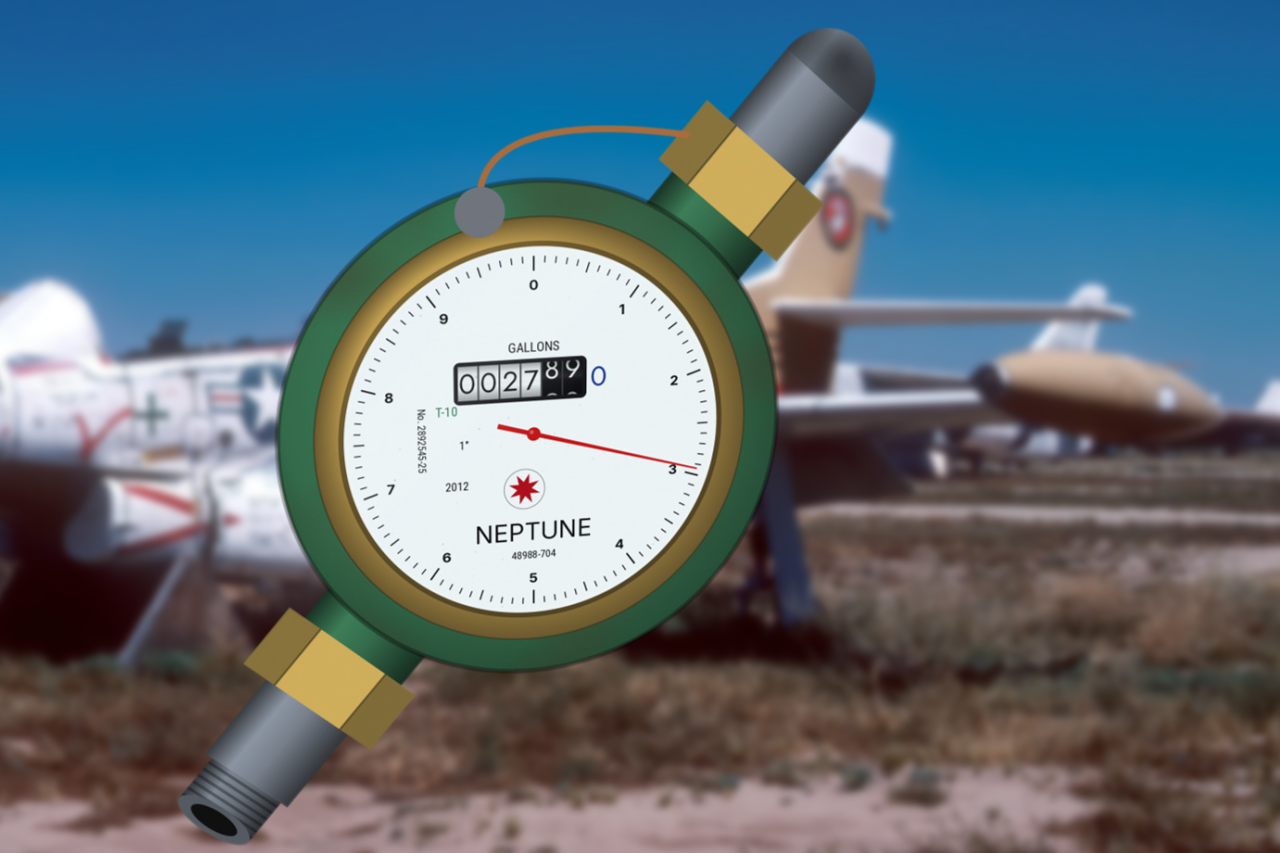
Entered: 27892.9 (gal)
